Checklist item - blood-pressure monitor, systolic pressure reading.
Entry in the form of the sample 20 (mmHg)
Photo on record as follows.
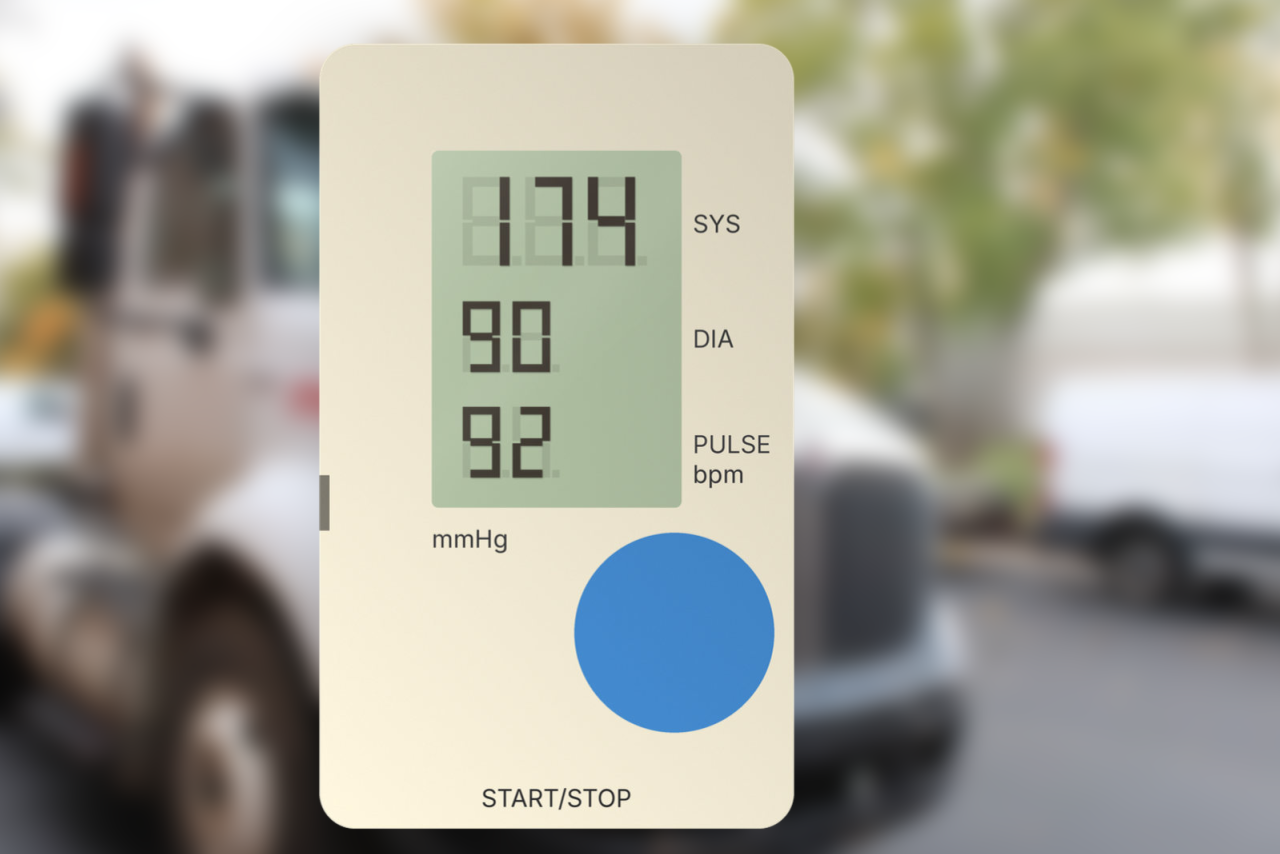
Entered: 174 (mmHg)
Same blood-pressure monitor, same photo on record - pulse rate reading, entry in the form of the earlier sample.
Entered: 92 (bpm)
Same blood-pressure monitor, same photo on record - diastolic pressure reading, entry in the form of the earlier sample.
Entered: 90 (mmHg)
